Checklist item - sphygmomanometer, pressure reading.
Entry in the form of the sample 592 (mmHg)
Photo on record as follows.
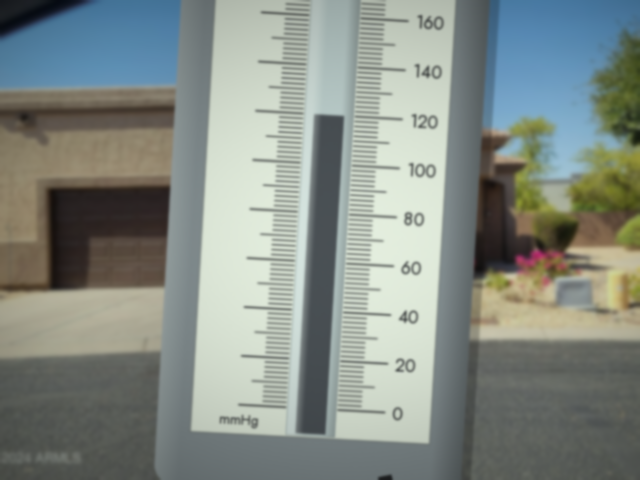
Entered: 120 (mmHg)
